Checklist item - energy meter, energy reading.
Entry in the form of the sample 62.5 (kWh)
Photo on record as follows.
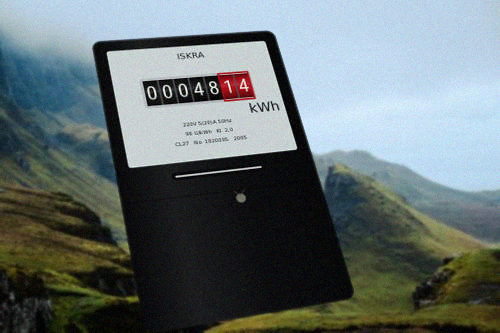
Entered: 48.14 (kWh)
